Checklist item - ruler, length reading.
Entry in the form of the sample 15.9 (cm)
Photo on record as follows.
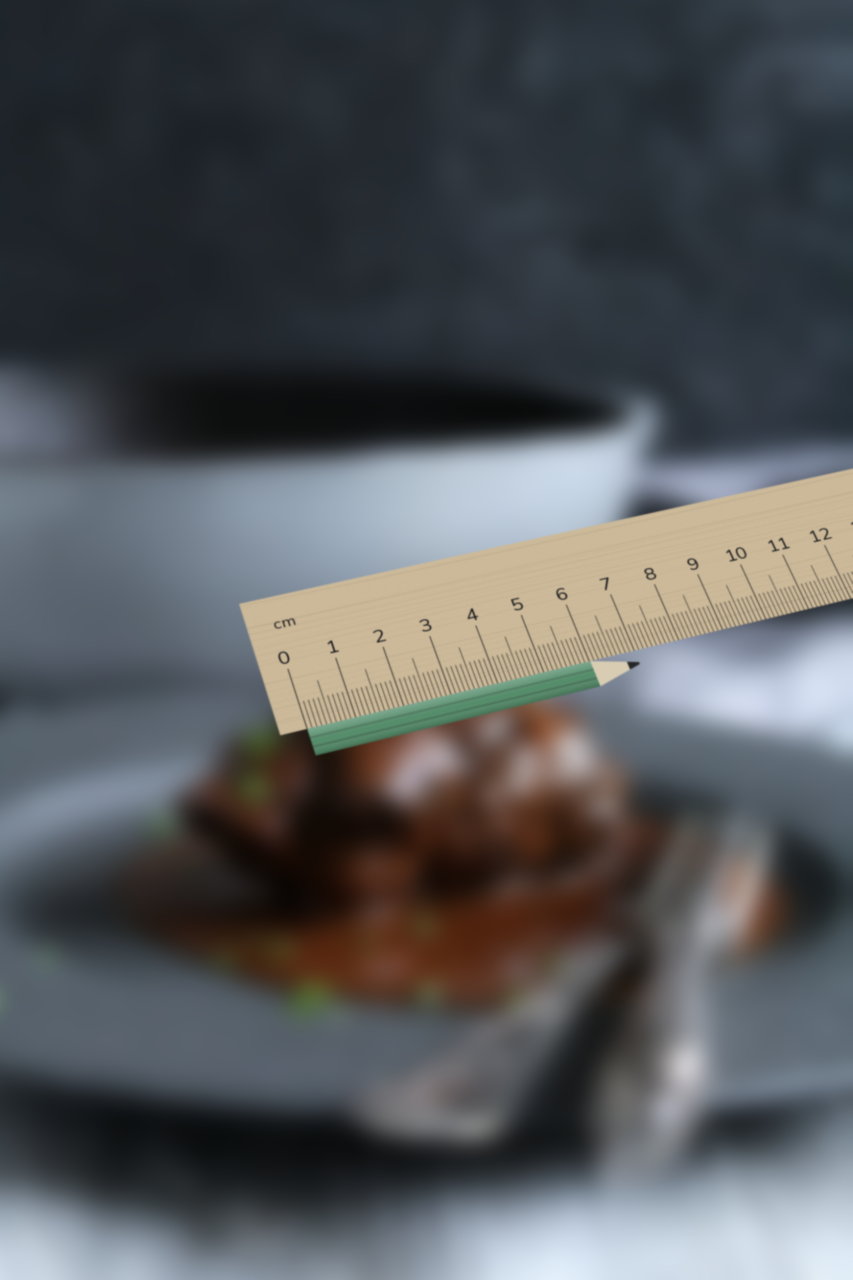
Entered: 7 (cm)
